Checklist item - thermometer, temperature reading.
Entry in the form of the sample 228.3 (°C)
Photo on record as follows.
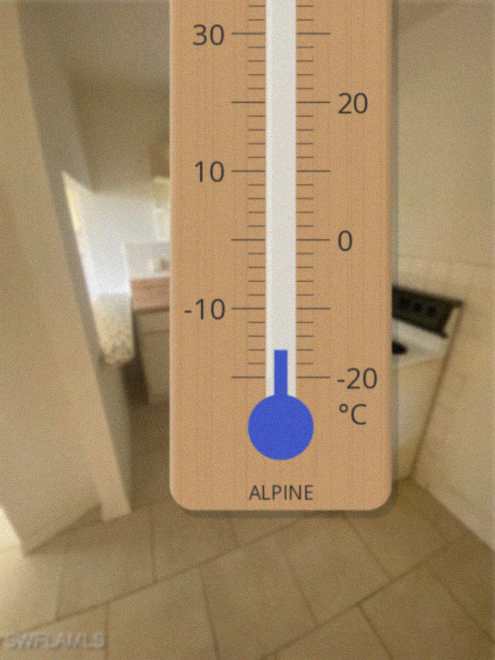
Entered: -16 (°C)
